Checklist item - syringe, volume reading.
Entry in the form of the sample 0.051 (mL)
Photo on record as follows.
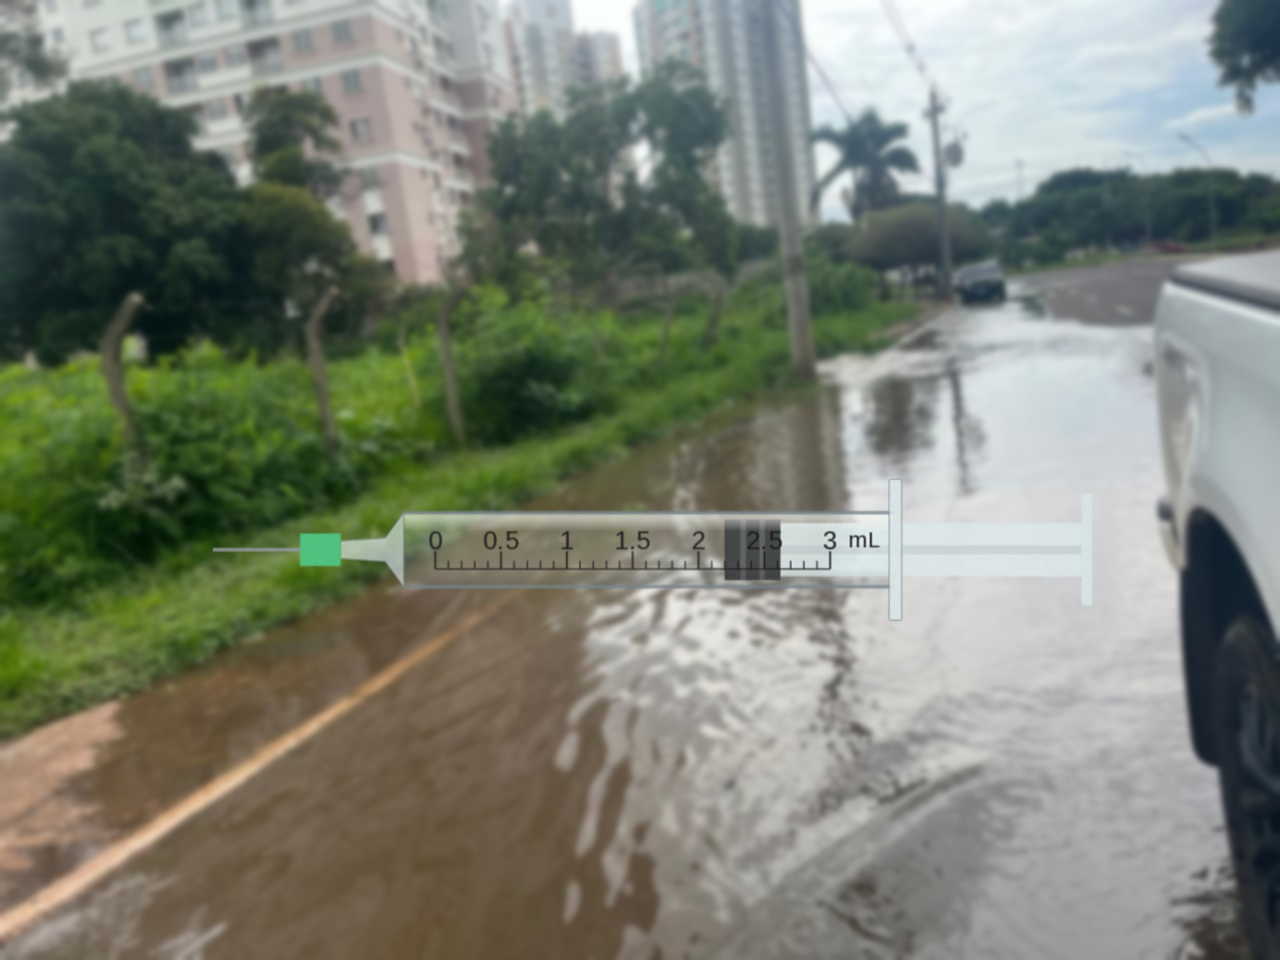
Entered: 2.2 (mL)
